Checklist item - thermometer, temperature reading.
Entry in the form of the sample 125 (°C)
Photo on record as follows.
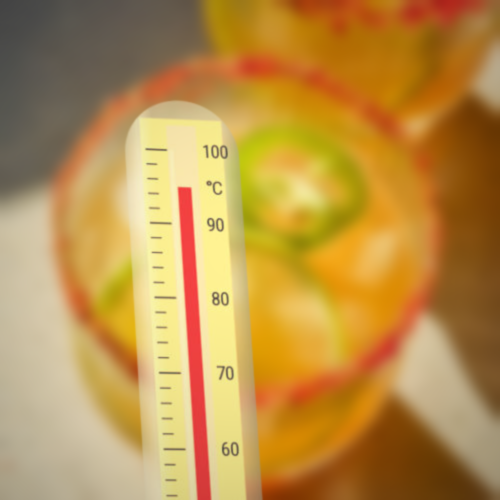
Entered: 95 (°C)
